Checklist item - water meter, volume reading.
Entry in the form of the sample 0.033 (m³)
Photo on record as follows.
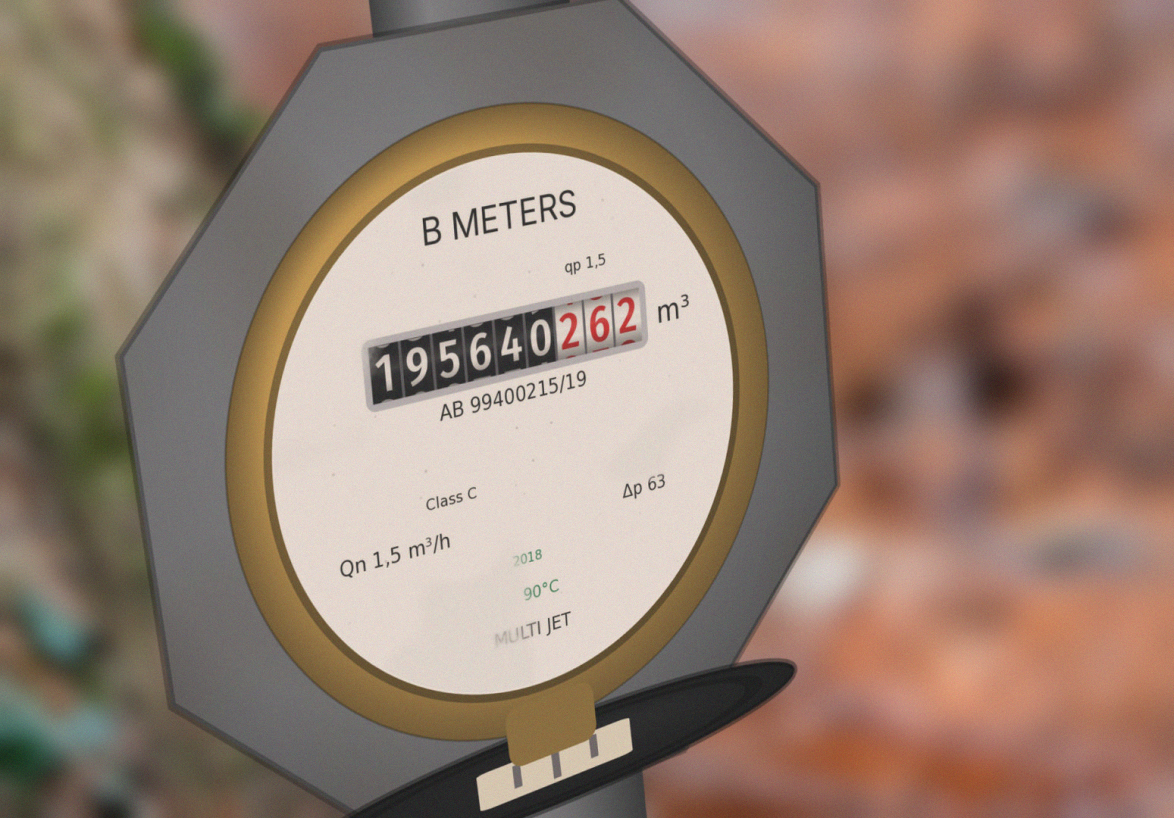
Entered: 195640.262 (m³)
